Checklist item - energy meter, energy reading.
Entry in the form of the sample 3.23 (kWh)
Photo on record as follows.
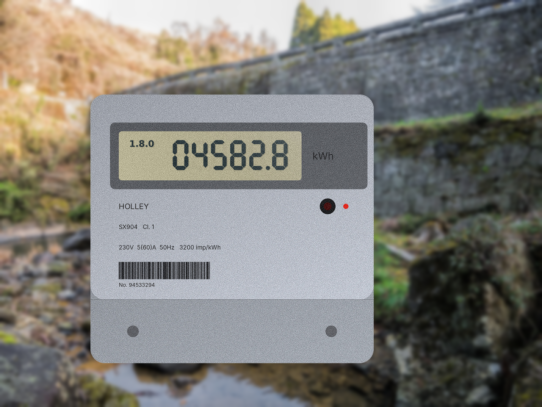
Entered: 4582.8 (kWh)
